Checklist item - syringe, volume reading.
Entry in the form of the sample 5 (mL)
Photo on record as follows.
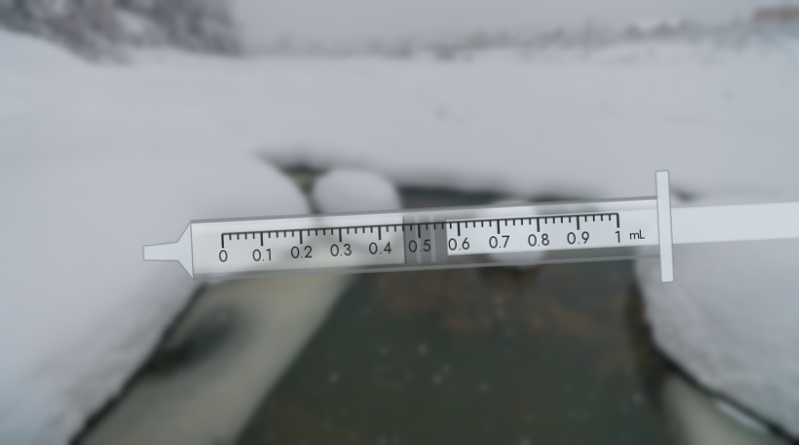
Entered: 0.46 (mL)
